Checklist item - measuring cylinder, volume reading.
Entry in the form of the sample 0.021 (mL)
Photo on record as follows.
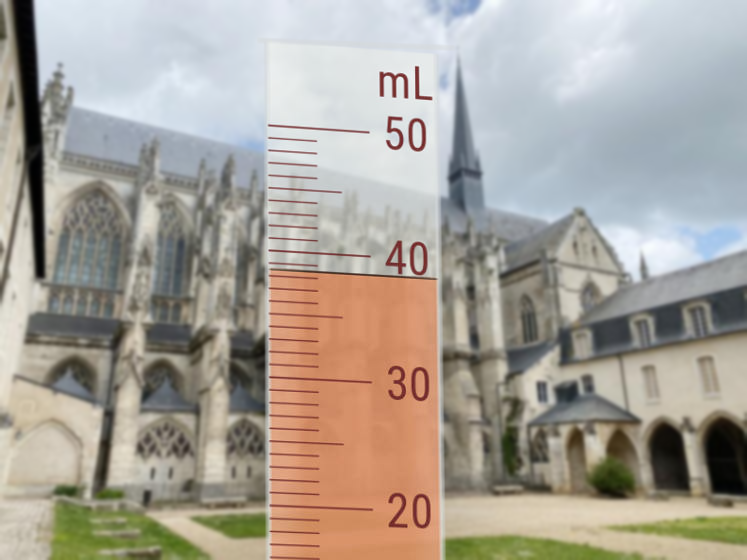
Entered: 38.5 (mL)
